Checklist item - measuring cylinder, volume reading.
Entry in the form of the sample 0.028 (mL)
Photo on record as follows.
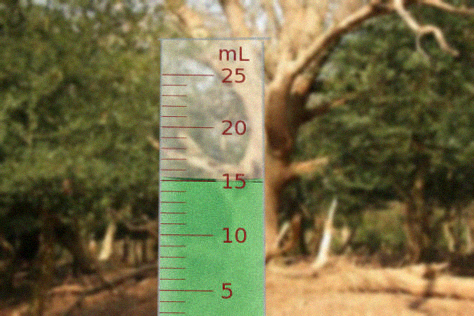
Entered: 15 (mL)
